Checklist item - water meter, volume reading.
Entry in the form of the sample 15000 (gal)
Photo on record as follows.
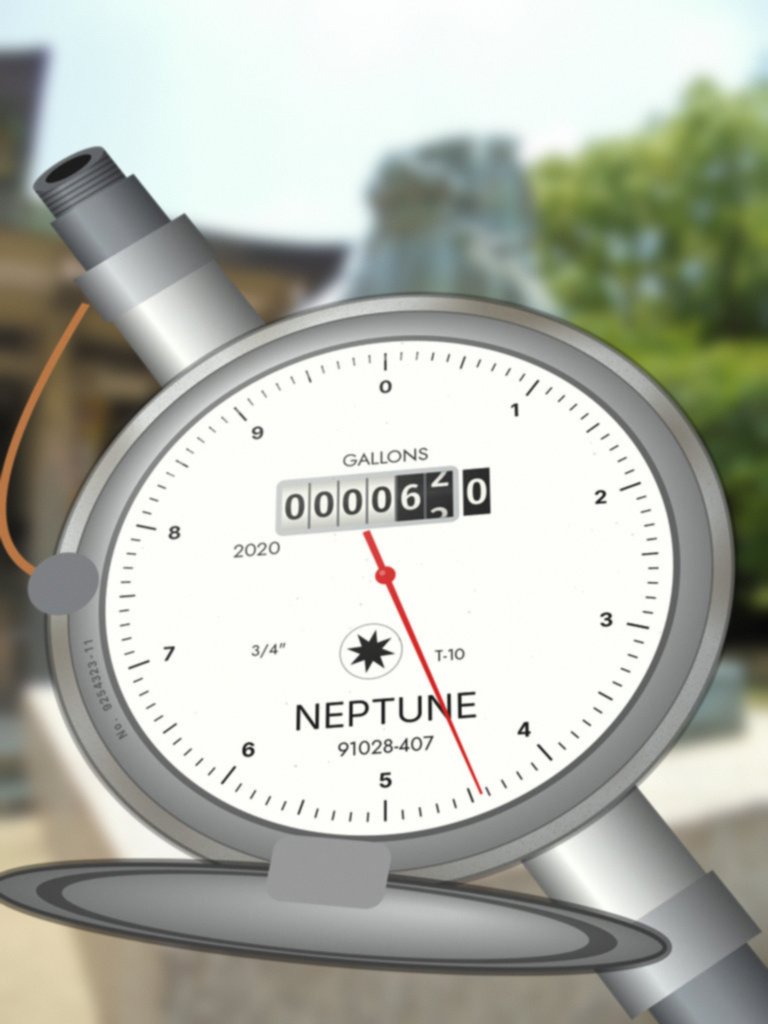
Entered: 624.4 (gal)
